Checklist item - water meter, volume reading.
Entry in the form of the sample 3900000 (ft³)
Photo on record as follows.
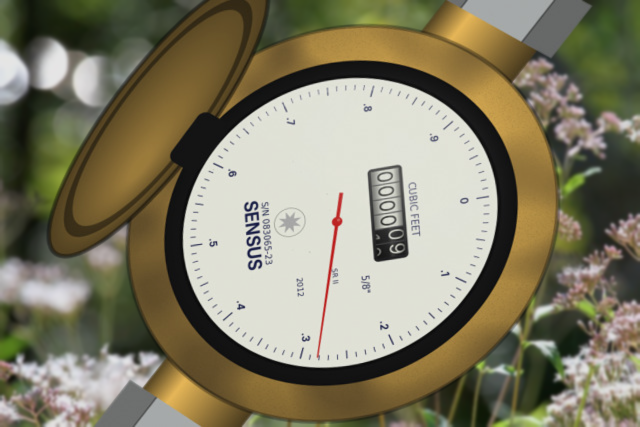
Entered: 9.28 (ft³)
